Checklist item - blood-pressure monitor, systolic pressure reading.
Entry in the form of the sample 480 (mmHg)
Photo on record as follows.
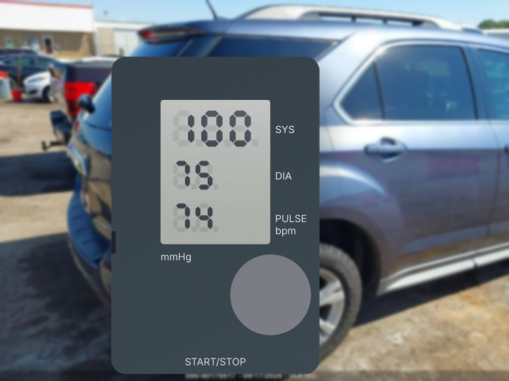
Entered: 100 (mmHg)
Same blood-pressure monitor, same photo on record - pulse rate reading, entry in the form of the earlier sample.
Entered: 74 (bpm)
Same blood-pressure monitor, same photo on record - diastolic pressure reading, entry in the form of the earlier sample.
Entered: 75 (mmHg)
